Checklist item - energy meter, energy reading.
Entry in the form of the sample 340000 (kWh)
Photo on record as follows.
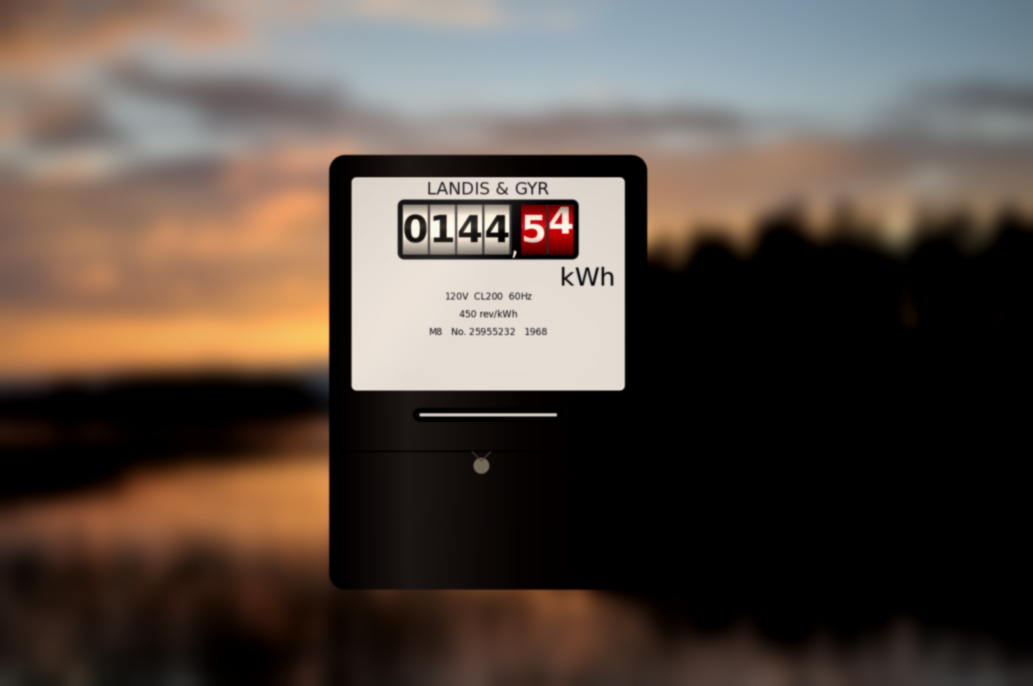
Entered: 144.54 (kWh)
